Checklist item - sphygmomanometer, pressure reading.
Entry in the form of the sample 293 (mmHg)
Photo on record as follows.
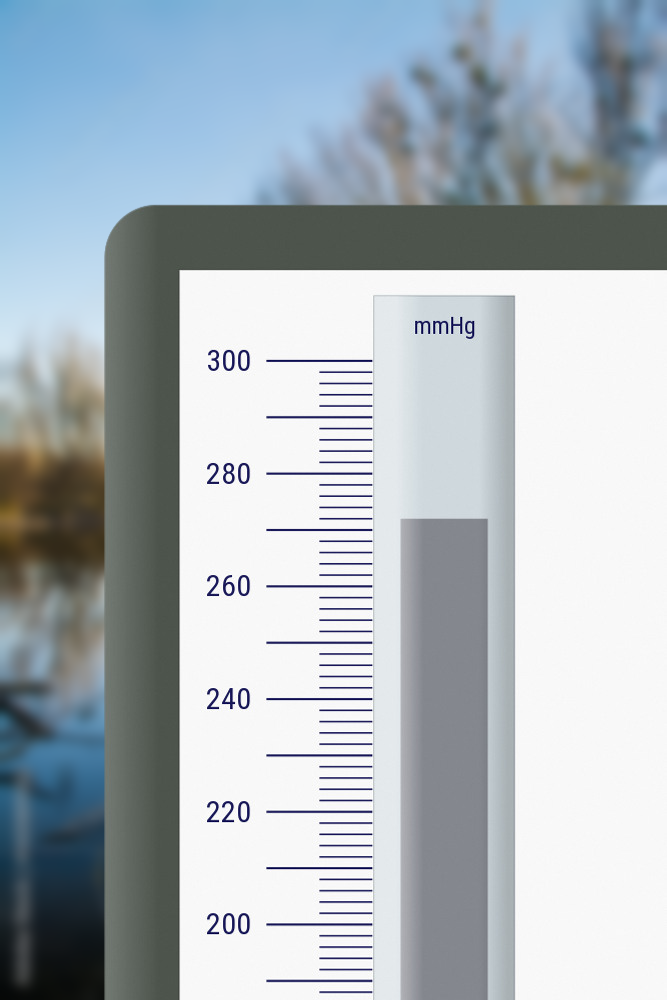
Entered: 272 (mmHg)
